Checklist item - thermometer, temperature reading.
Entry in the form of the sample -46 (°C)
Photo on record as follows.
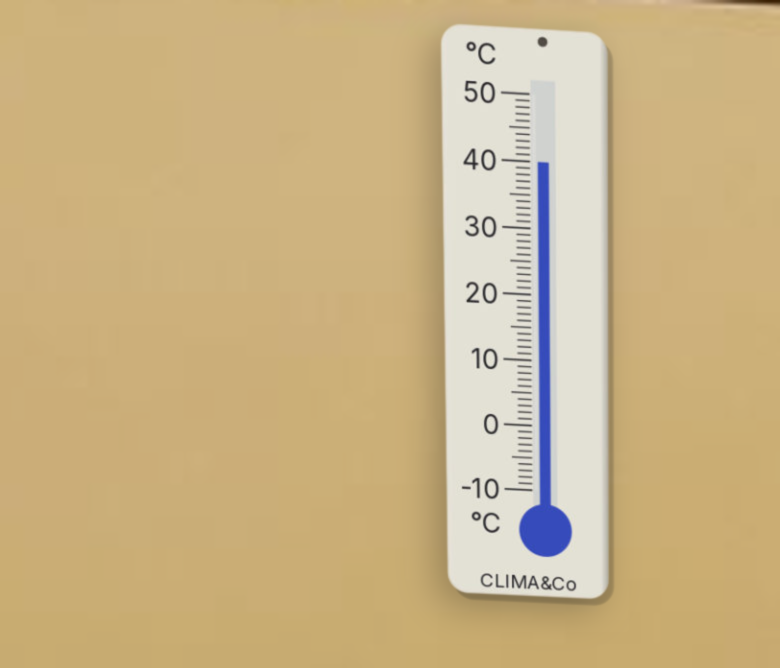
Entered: 40 (°C)
